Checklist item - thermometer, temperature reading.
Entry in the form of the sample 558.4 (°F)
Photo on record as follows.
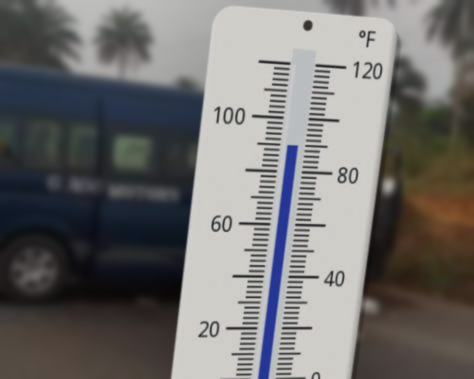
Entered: 90 (°F)
